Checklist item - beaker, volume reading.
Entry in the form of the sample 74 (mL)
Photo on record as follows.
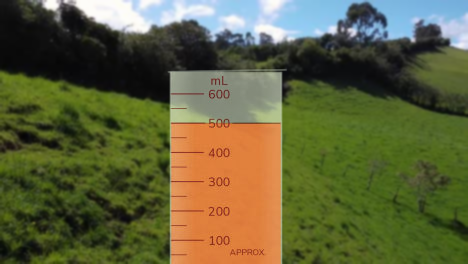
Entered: 500 (mL)
